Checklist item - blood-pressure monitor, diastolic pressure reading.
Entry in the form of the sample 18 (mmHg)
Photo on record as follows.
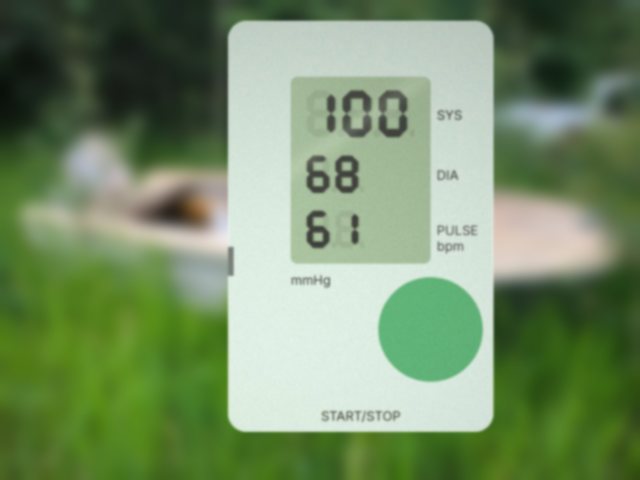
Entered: 68 (mmHg)
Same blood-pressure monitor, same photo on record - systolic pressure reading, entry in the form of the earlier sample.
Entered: 100 (mmHg)
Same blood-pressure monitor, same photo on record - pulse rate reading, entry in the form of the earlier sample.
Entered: 61 (bpm)
